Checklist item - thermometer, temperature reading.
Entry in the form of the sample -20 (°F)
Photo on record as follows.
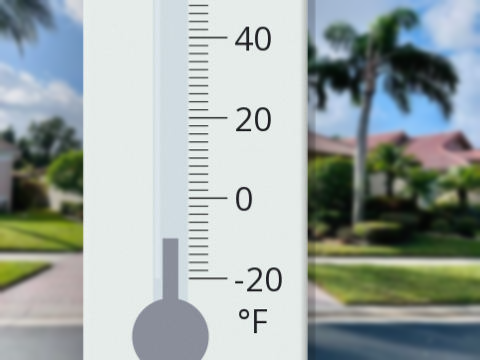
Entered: -10 (°F)
